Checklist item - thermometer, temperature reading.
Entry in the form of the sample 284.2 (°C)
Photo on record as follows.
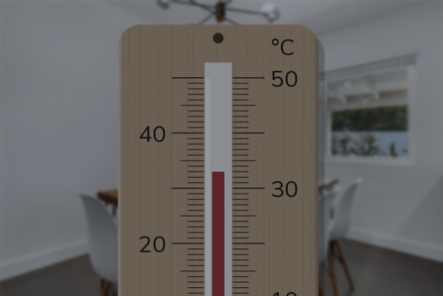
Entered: 33 (°C)
